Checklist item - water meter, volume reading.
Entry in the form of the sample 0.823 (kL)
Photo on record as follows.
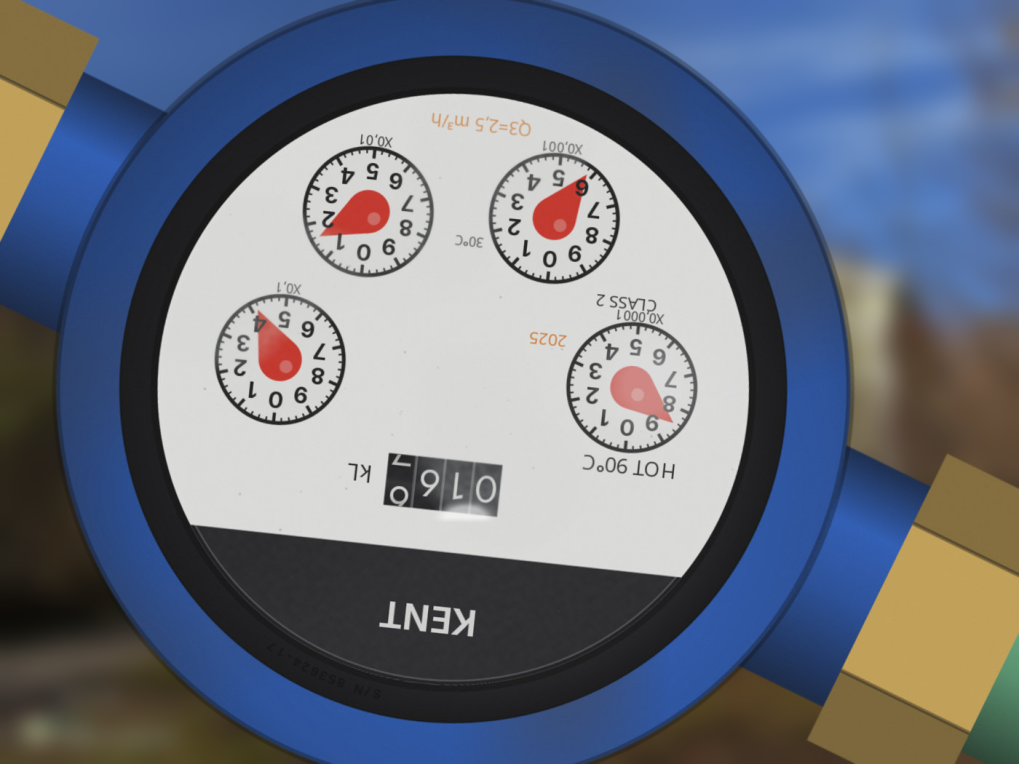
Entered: 166.4158 (kL)
